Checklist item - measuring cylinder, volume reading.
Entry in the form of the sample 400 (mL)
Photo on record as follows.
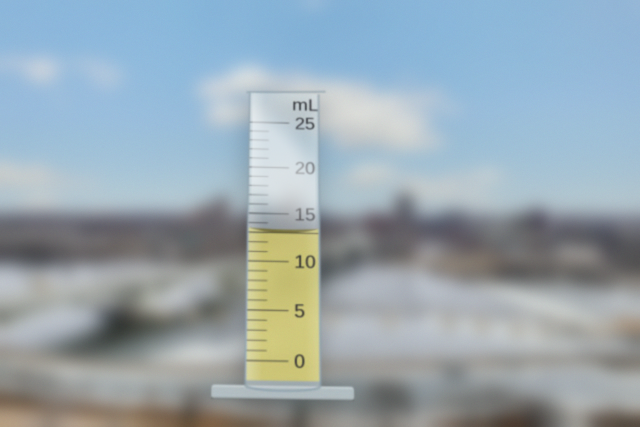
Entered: 13 (mL)
